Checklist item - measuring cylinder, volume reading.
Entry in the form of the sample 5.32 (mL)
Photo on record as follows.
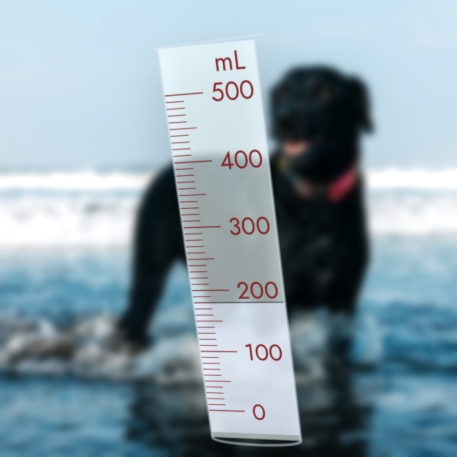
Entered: 180 (mL)
